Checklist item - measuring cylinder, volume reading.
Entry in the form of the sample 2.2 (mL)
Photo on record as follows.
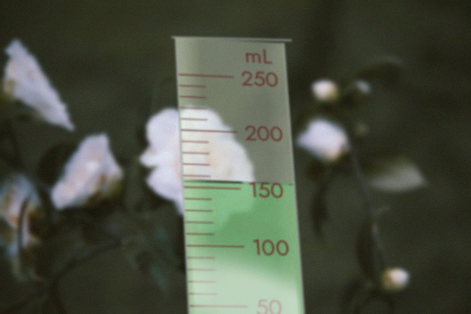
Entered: 155 (mL)
